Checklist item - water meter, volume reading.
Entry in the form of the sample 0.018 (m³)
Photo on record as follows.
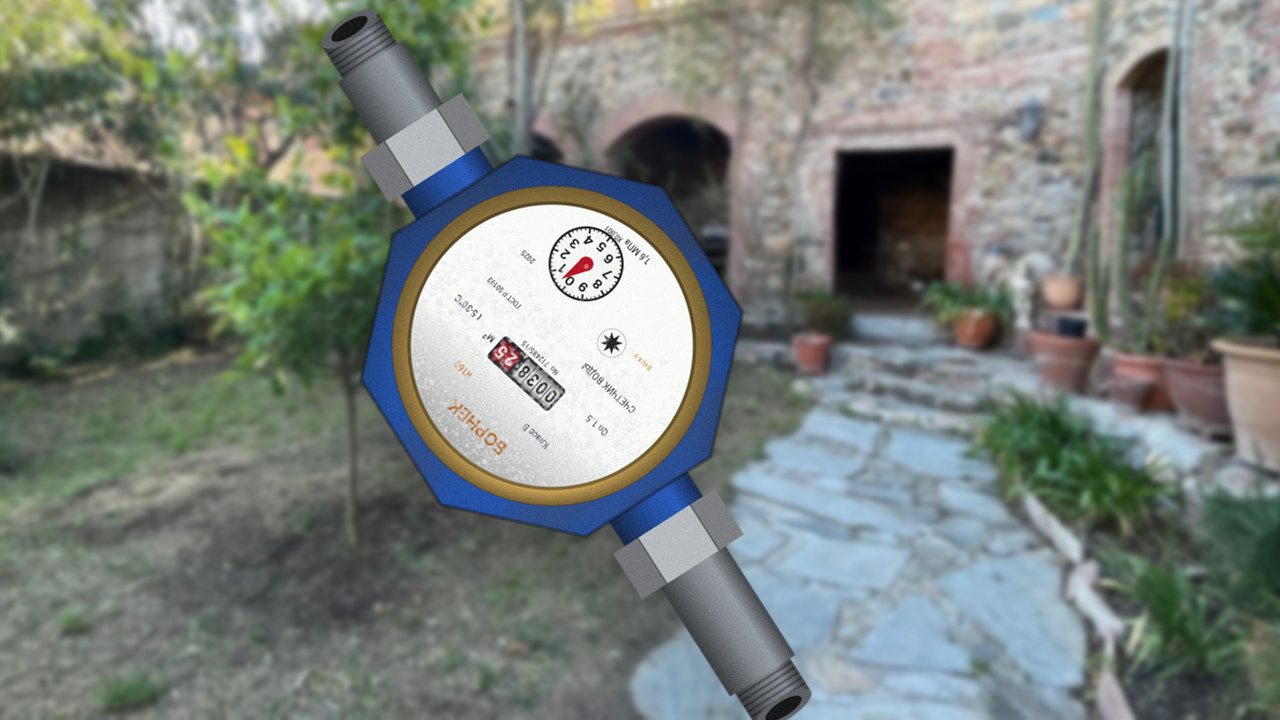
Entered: 38.250 (m³)
